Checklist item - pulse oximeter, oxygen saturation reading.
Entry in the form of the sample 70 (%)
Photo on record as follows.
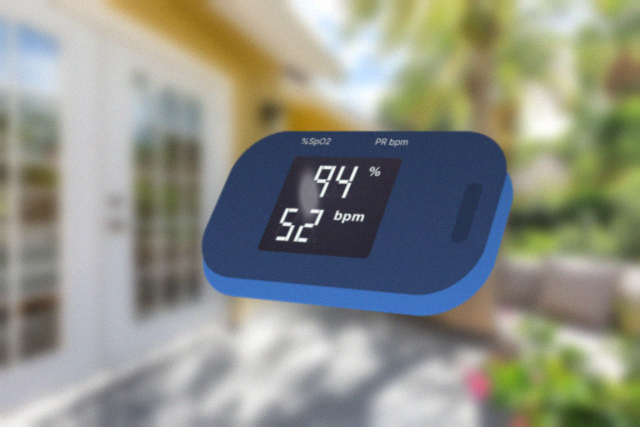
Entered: 94 (%)
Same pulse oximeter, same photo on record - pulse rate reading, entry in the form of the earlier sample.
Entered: 52 (bpm)
